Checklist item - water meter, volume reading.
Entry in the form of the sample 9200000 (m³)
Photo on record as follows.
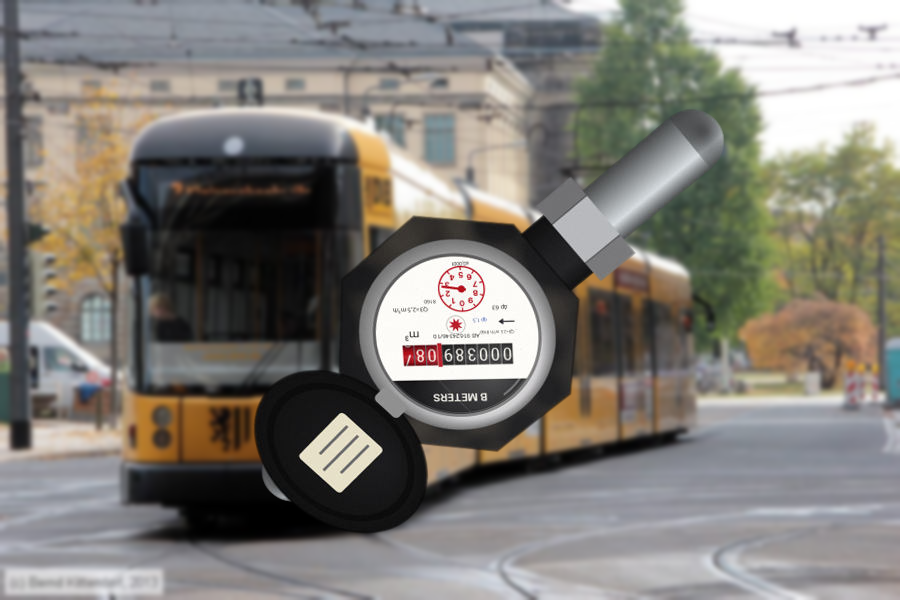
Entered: 389.0872 (m³)
